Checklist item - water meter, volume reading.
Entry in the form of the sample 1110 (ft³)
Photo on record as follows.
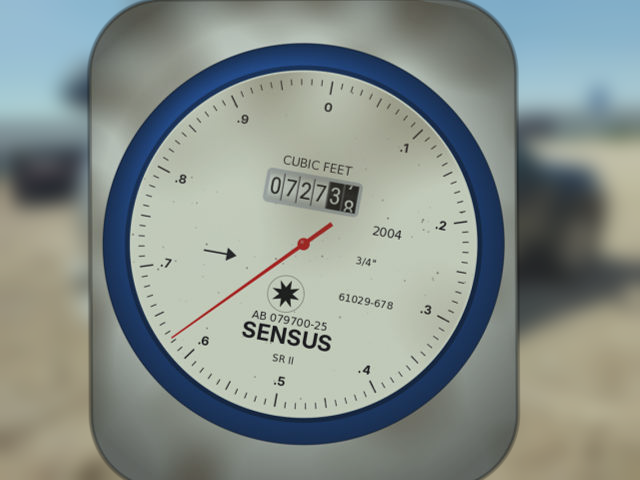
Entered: 72737.62 (ft³)
